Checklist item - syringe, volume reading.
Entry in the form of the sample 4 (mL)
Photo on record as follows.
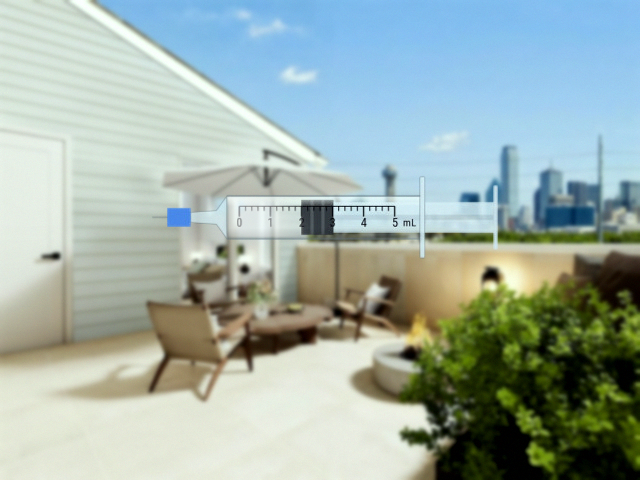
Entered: 2 (mL)
